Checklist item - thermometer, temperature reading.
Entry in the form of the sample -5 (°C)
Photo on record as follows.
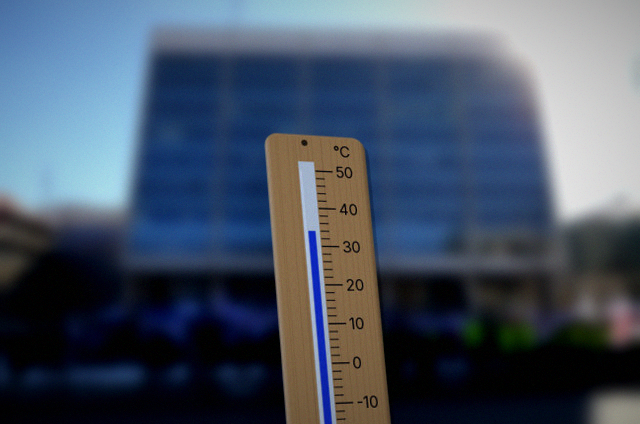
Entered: 34 (°C)
